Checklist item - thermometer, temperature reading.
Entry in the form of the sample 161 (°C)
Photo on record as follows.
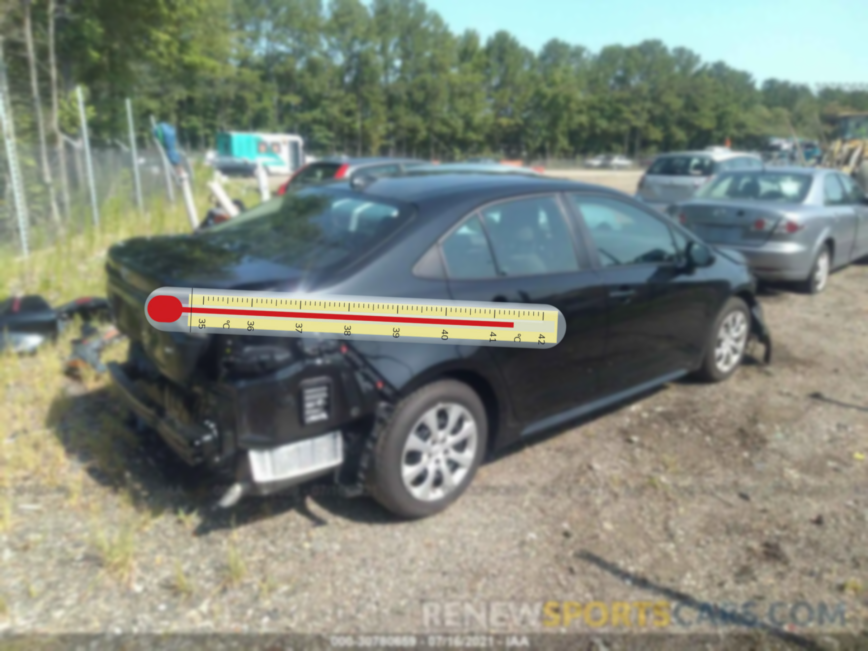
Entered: 41.4 (°C)
